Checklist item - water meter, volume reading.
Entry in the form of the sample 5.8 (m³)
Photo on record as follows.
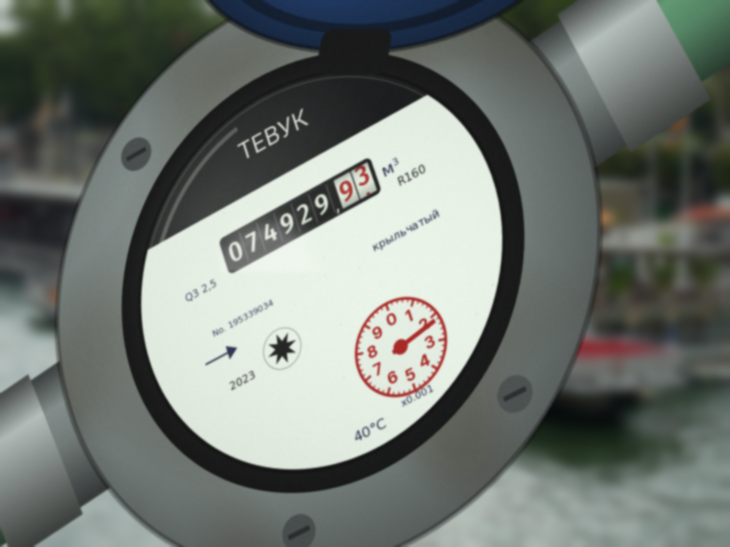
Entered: 74929.932 (m³)
